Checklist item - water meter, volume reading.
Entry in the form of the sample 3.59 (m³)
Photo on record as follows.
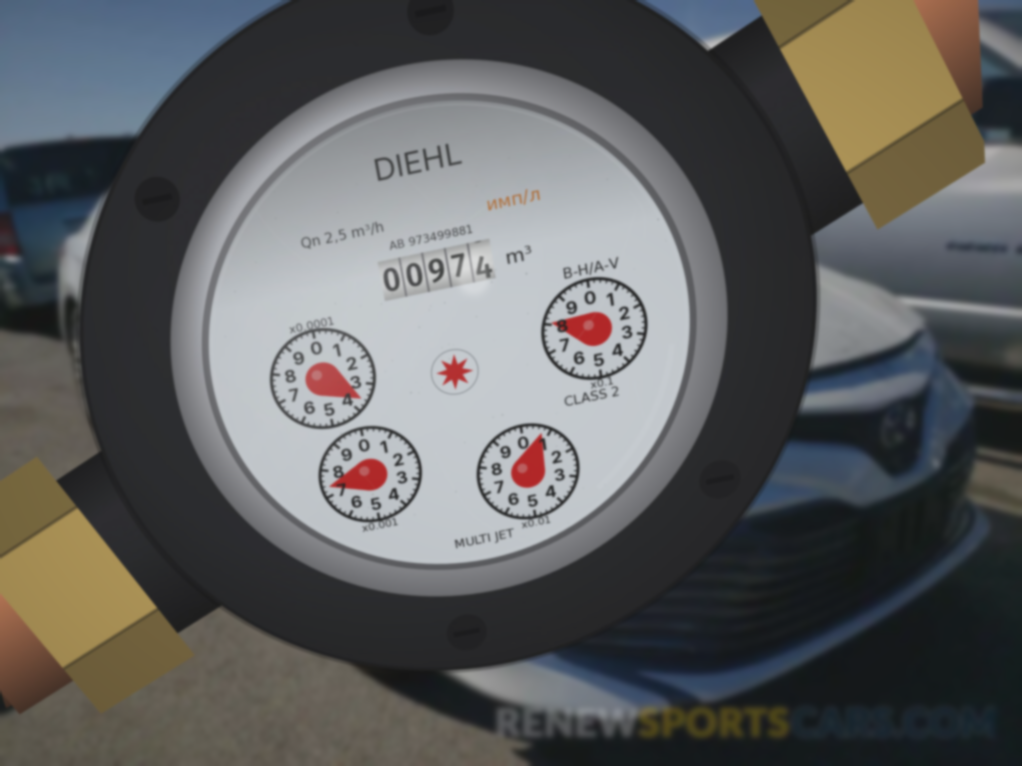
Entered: 973.8073 (m³)
